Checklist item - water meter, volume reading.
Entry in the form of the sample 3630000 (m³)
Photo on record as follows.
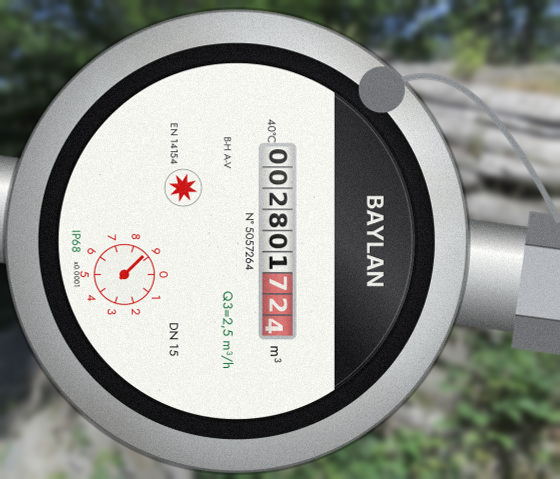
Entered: 2801.7238 (m³)
